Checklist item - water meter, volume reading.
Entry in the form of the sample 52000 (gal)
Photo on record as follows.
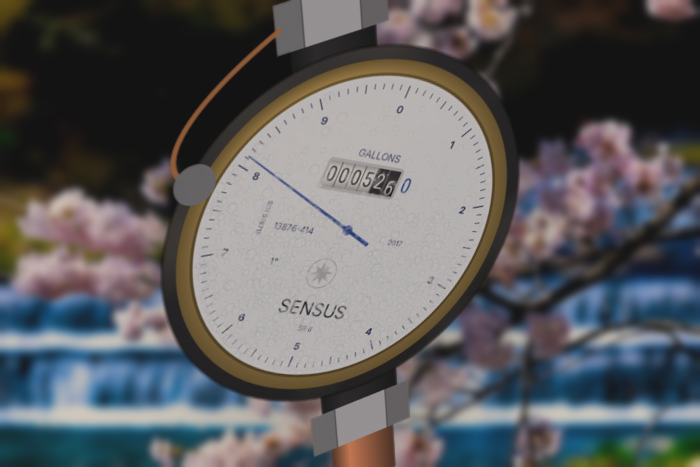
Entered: 5258.1 (gal)
